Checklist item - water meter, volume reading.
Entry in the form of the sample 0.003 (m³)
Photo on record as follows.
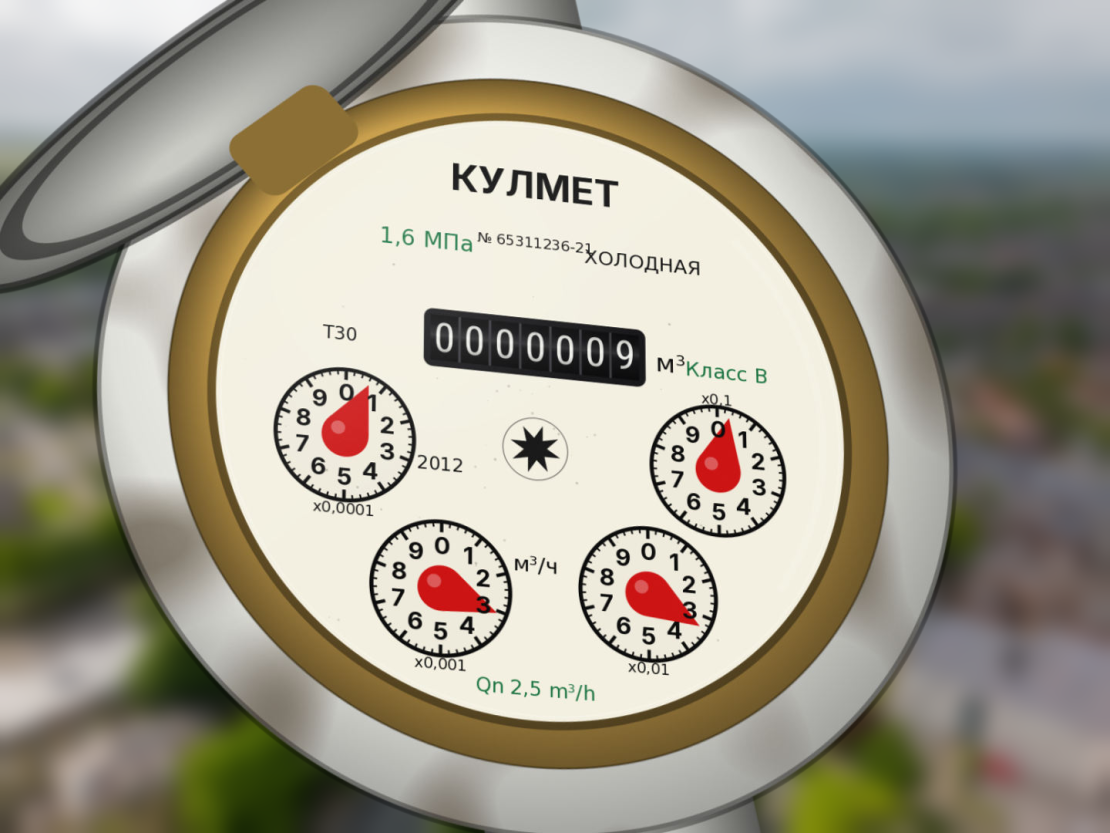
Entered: 9.0330 (m³)
